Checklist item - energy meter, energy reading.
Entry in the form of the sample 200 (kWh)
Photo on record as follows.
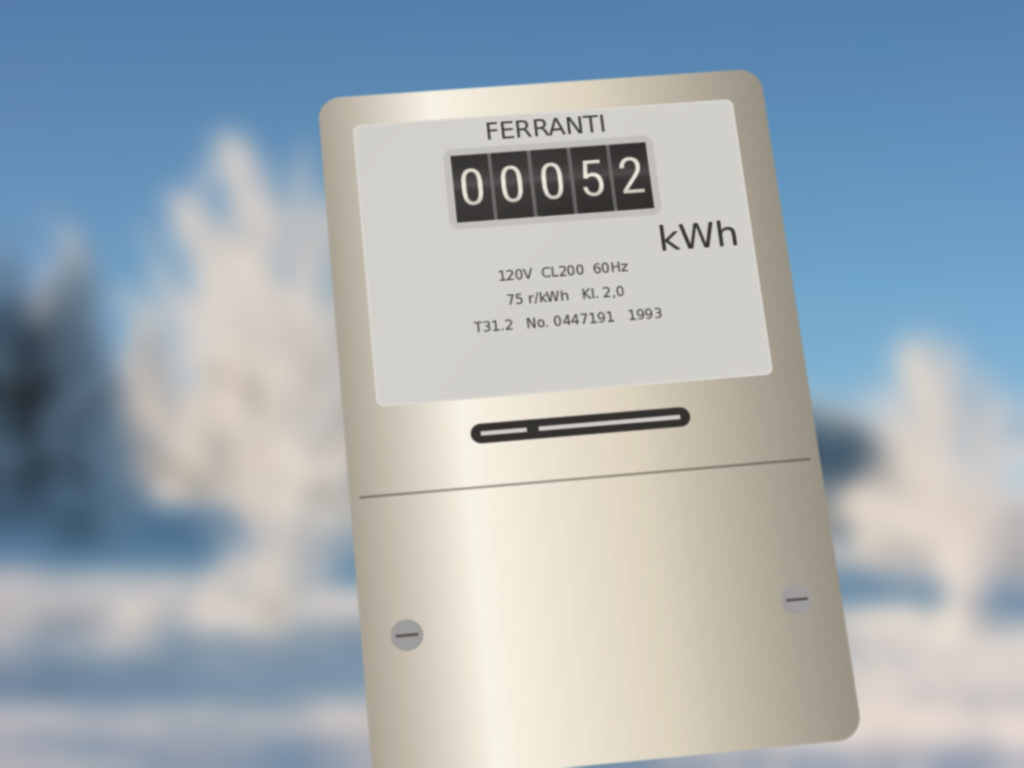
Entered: 52 (kWh)
